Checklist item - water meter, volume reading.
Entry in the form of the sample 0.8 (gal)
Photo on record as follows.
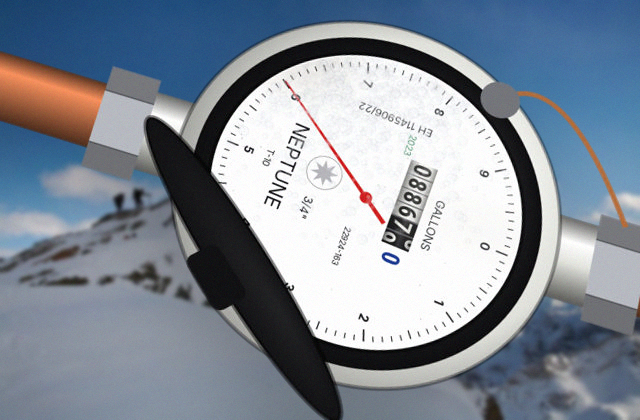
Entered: 886786.0 (gal)
